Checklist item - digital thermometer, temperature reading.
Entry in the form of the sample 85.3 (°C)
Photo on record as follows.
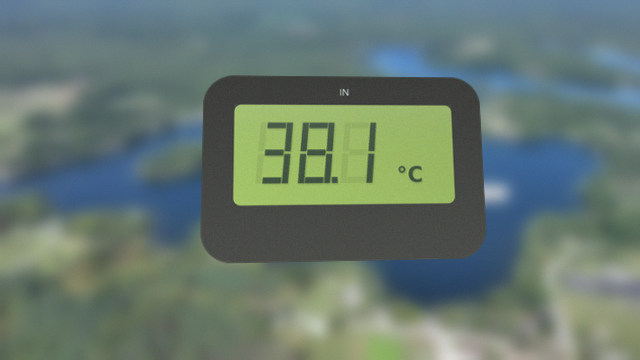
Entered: 38.1 (°C)
